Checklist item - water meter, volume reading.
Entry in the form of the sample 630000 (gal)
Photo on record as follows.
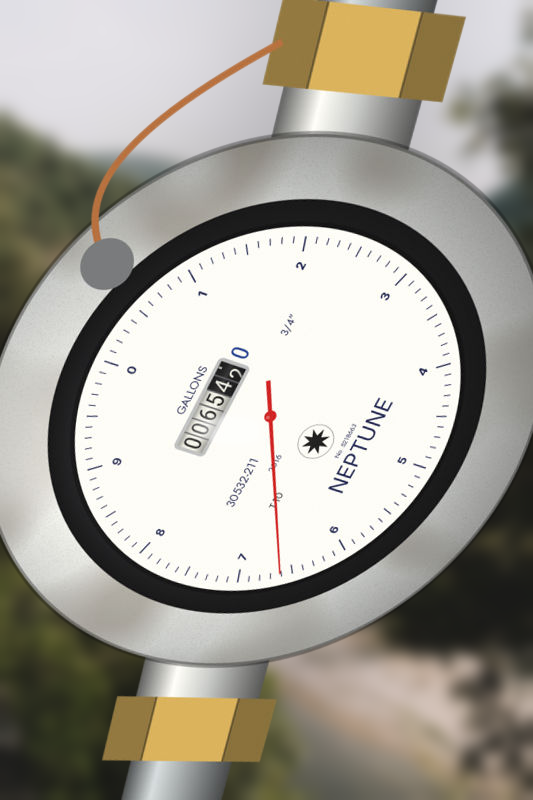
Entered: 65416.6 (gal)
